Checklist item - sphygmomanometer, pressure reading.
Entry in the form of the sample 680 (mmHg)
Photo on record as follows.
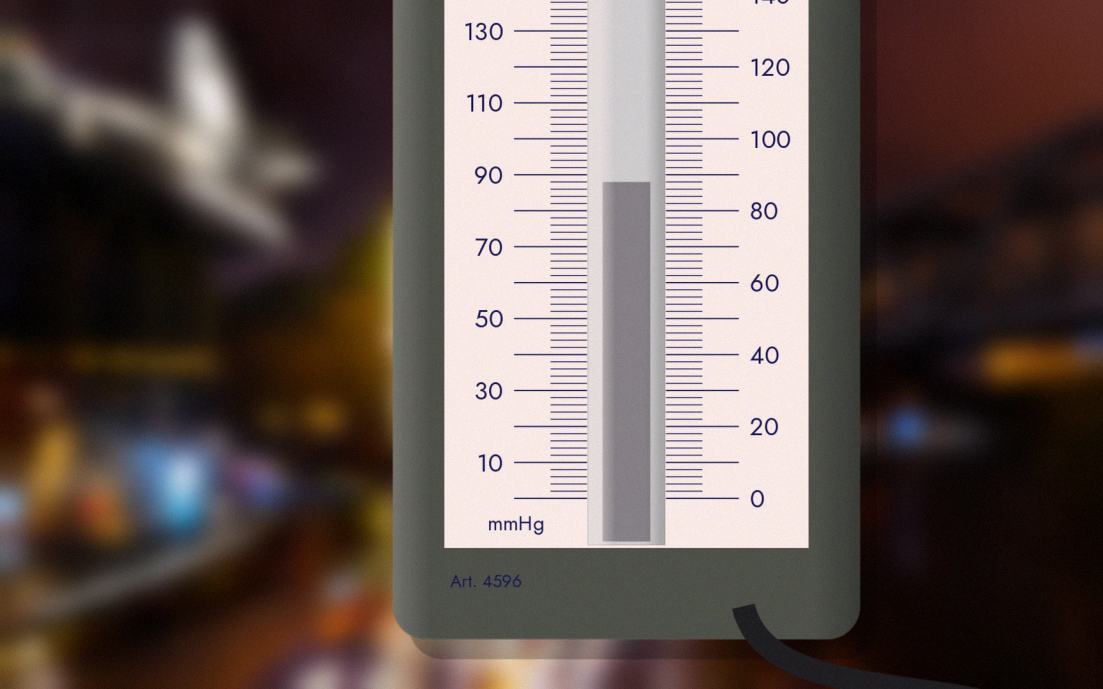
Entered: 88 (mmHg)
